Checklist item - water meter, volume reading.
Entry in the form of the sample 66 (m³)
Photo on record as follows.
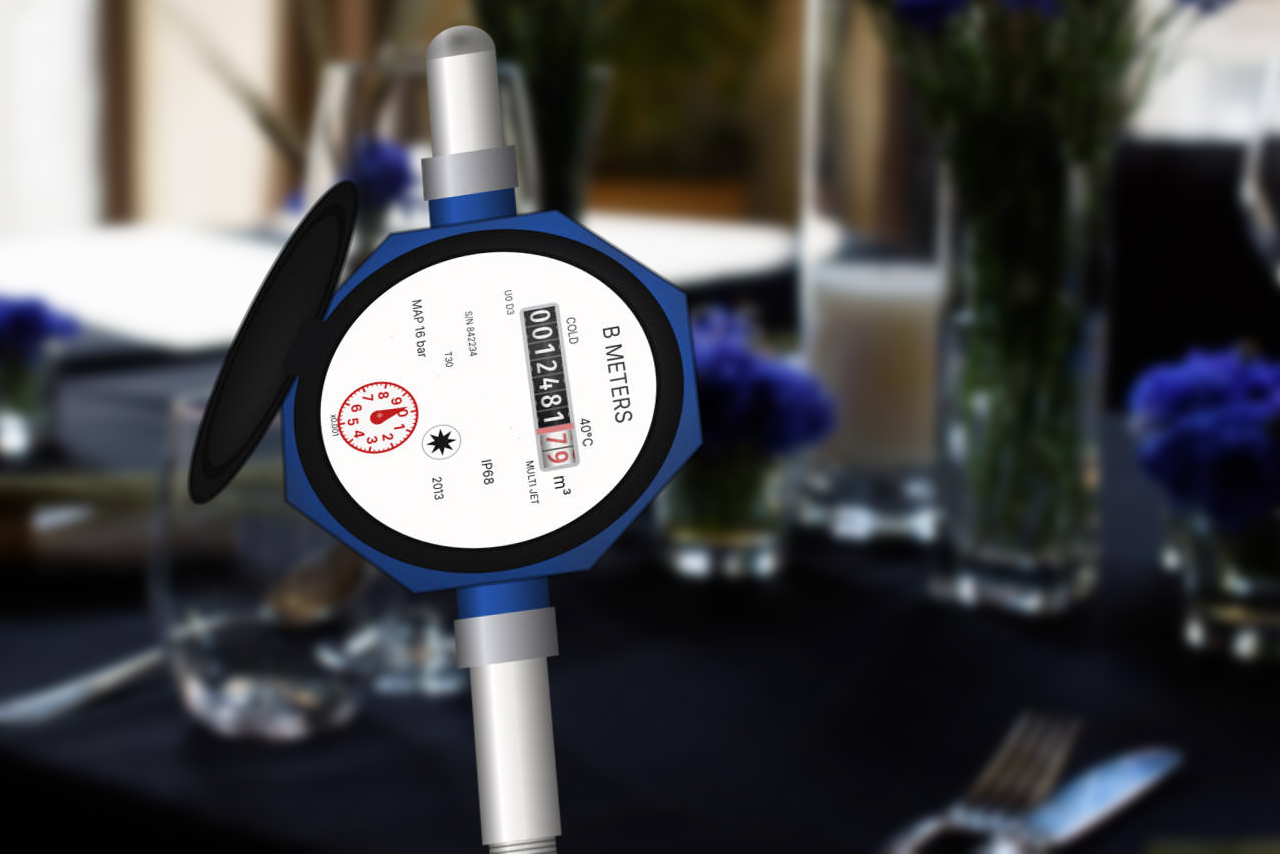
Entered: 12481.789 (m³)
